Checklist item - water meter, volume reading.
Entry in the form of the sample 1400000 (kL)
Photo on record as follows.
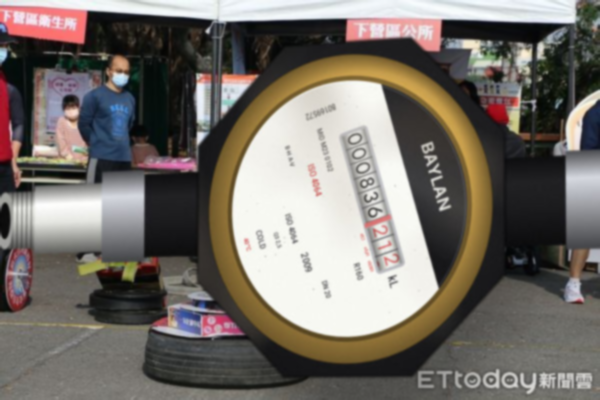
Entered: 836.212 (kL)
